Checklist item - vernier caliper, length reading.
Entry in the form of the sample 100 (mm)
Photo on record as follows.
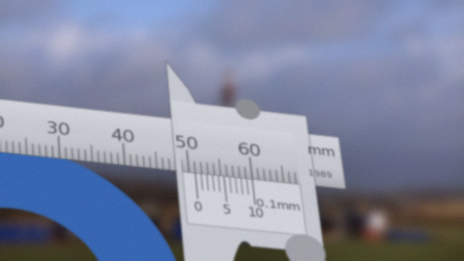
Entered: 51.0 (mm)
